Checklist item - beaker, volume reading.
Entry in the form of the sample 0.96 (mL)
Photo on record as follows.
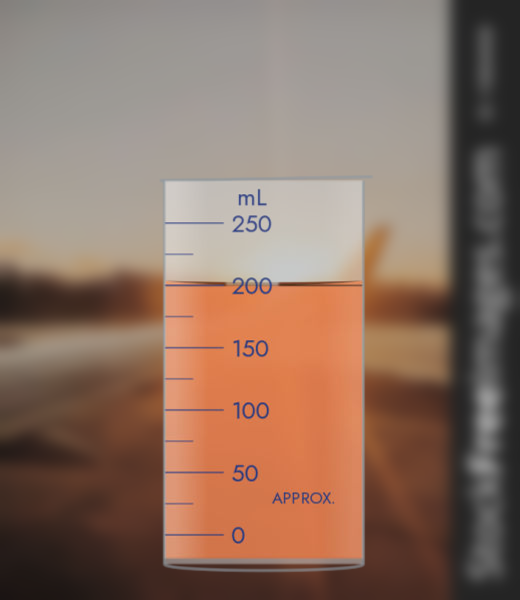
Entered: 200 (mL)
